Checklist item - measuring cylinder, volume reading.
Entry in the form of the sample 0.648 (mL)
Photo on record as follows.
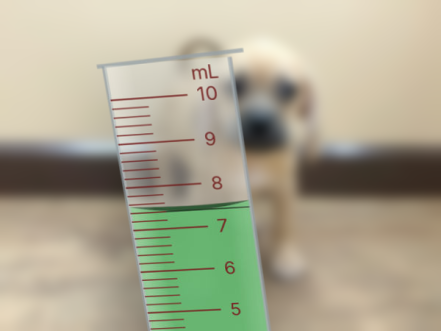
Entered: 7.4 (mL)
